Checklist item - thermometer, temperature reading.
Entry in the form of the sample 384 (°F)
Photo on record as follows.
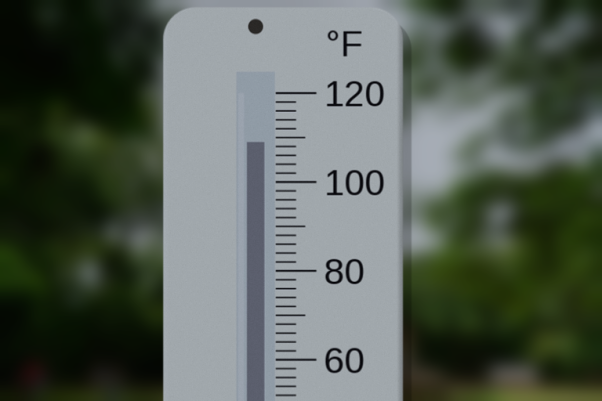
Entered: 109 (°F)
